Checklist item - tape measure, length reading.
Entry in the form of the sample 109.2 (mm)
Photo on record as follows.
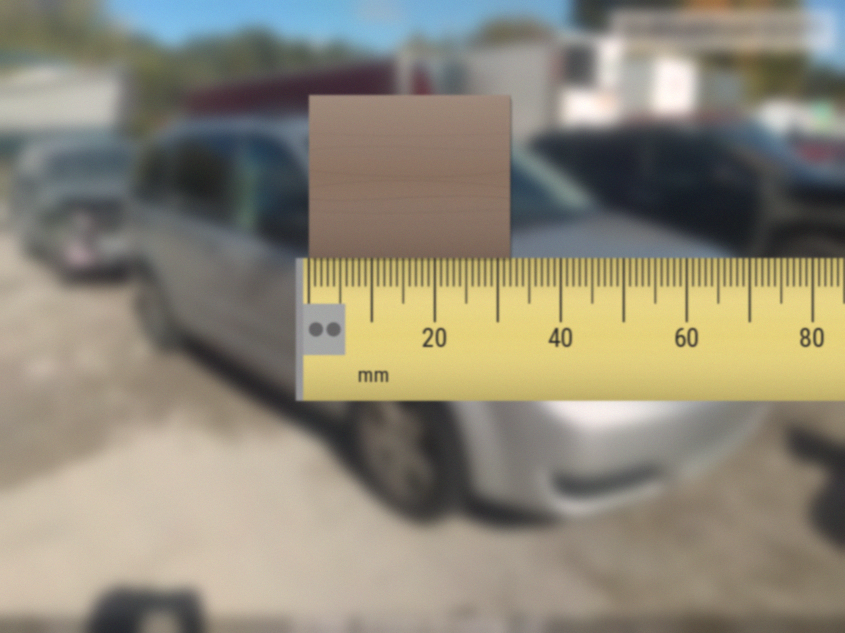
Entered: 32 (mm)
